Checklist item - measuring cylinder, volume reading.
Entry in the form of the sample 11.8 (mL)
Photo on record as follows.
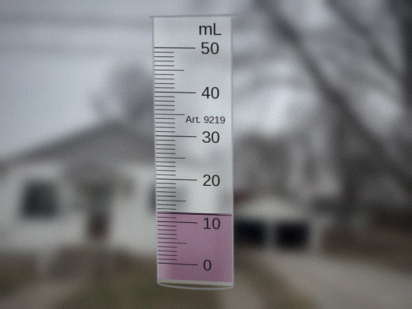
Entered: 12 (mL)
